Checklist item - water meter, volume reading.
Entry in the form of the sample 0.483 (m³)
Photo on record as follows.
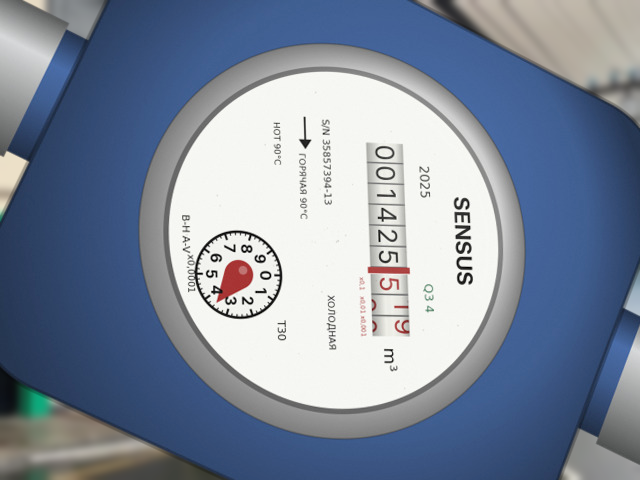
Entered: 1425.5193 (m³)
